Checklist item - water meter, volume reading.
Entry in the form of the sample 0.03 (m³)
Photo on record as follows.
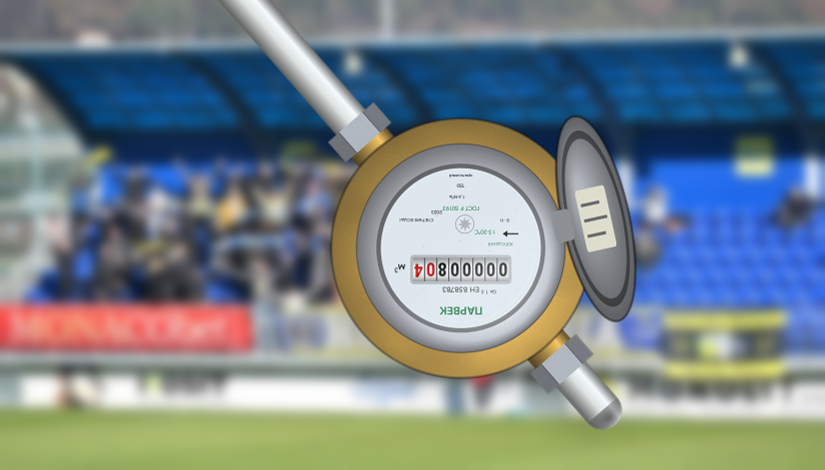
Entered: 8.04 (m³)
